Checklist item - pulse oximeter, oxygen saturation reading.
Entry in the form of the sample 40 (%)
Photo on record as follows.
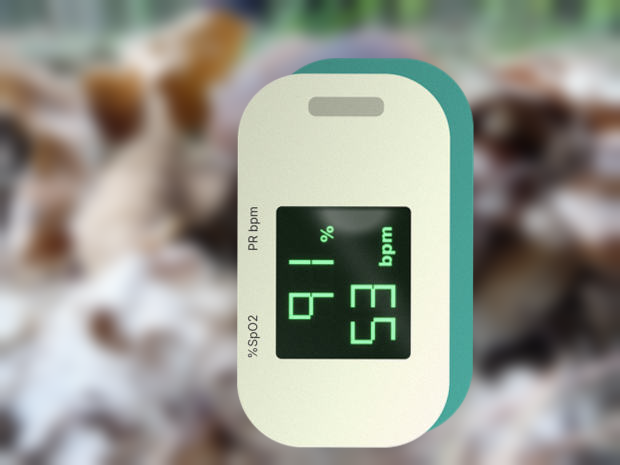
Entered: 91 (%)
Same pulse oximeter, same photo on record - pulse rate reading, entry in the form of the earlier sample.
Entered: 53 (bpm)
